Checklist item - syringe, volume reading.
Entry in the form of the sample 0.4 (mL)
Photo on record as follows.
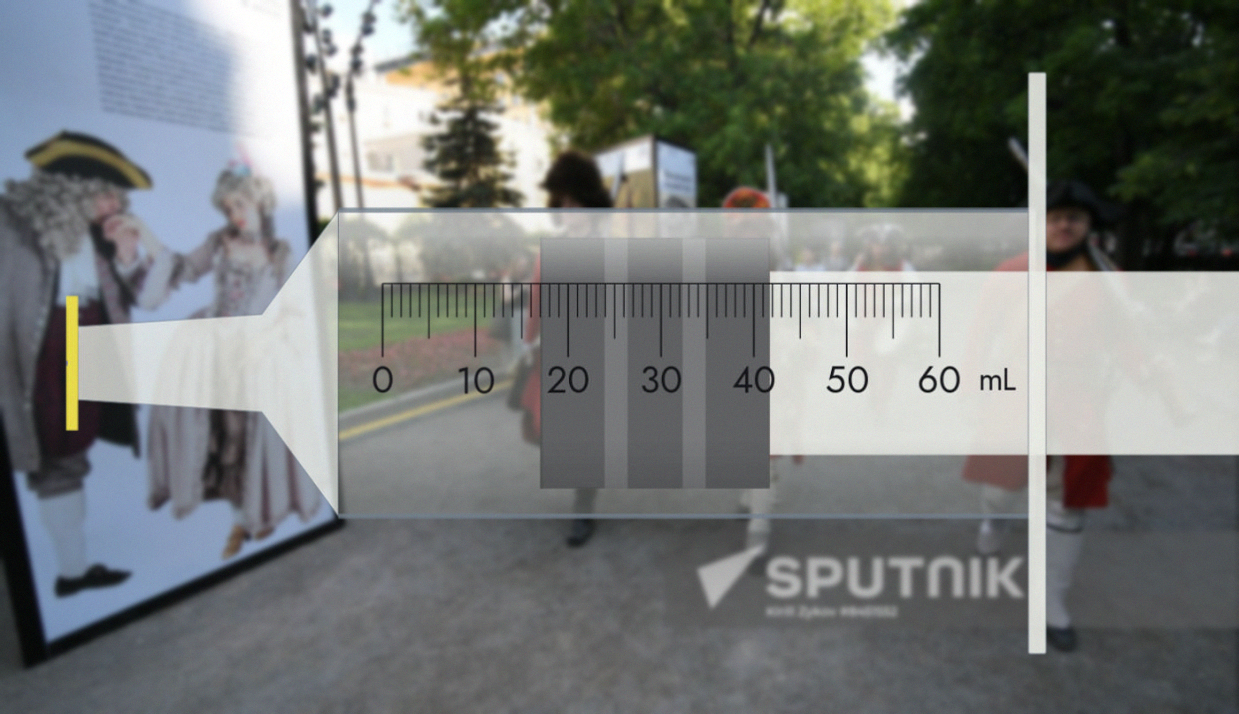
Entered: 17 (mL)
